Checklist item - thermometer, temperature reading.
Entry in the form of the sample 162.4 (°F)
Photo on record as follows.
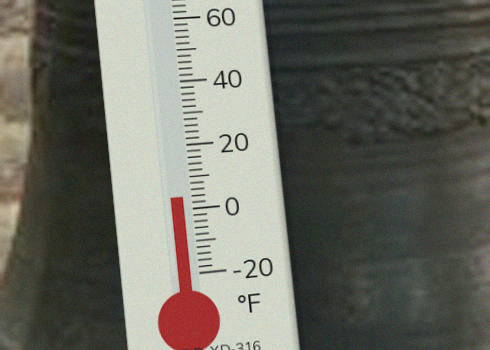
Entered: 4 (°F)
